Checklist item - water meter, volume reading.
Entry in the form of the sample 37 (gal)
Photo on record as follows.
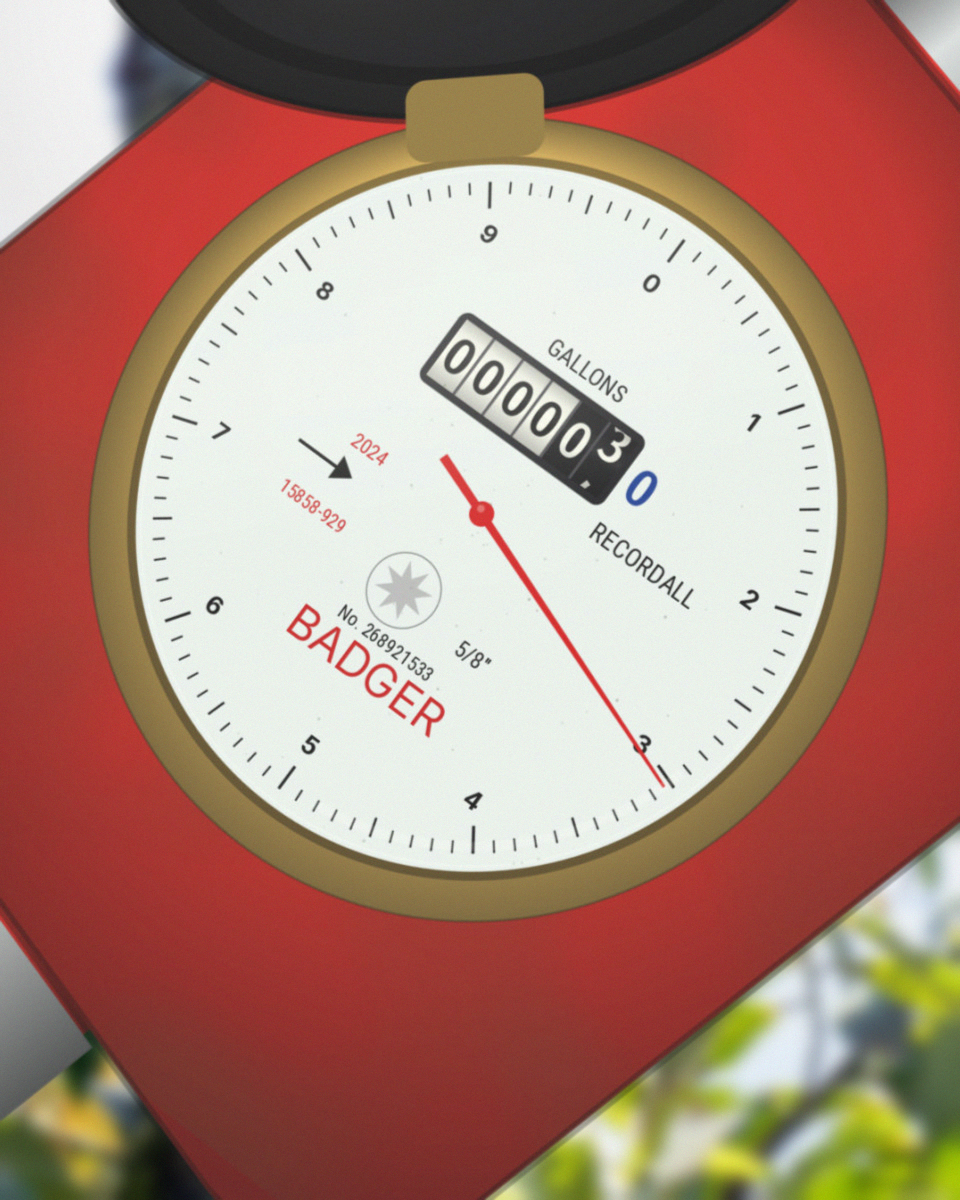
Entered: 33.0 (gal)
